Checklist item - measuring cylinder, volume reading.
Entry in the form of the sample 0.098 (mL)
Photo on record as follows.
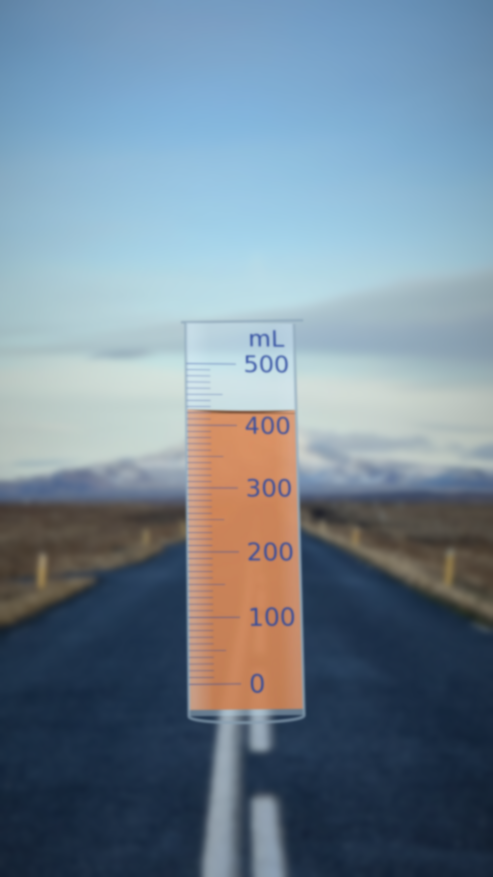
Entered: 420 (mL)
